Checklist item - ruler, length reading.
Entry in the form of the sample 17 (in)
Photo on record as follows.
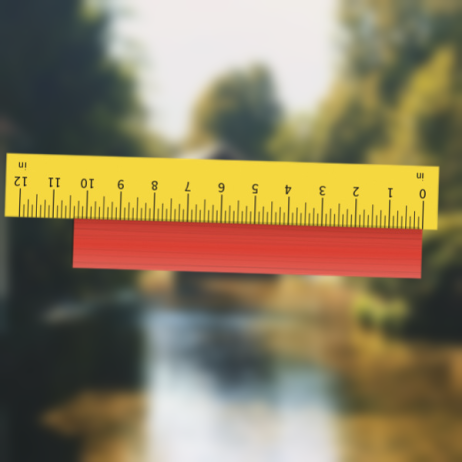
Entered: 10.375 (in)
